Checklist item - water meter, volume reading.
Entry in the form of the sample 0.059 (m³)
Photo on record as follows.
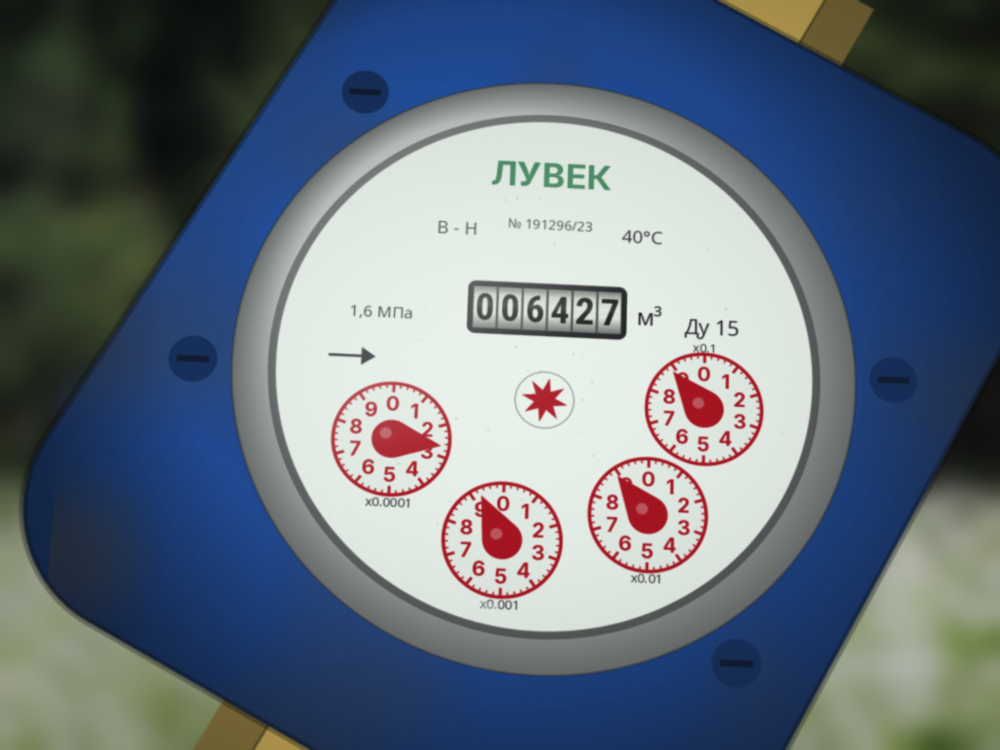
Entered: 6427.8892 (m³)
